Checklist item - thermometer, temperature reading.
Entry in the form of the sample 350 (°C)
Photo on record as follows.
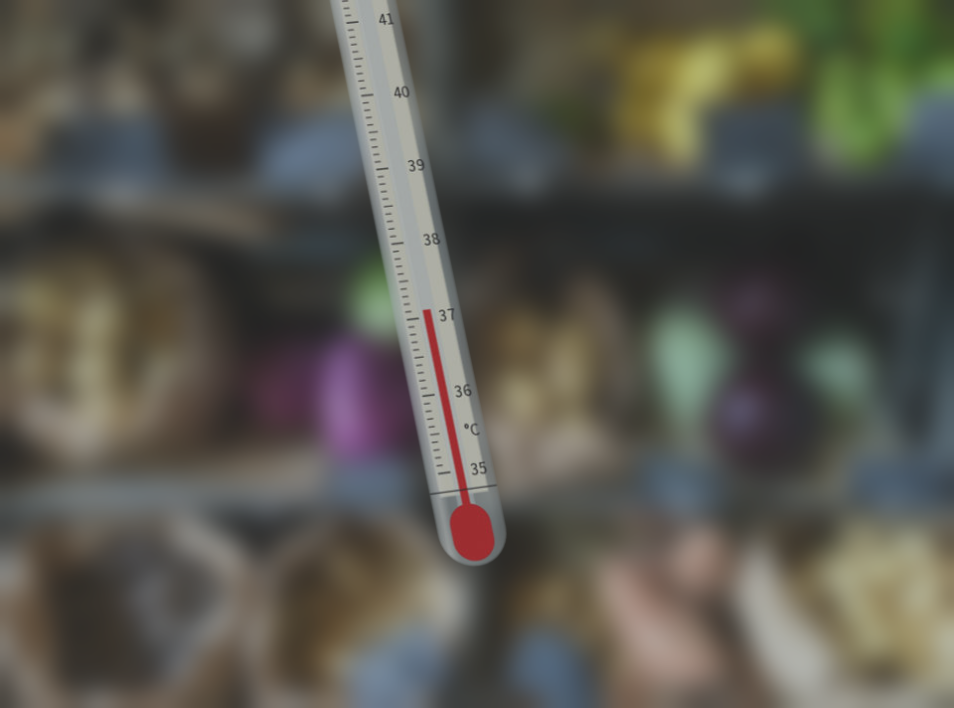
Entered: 37.1 (°C)
